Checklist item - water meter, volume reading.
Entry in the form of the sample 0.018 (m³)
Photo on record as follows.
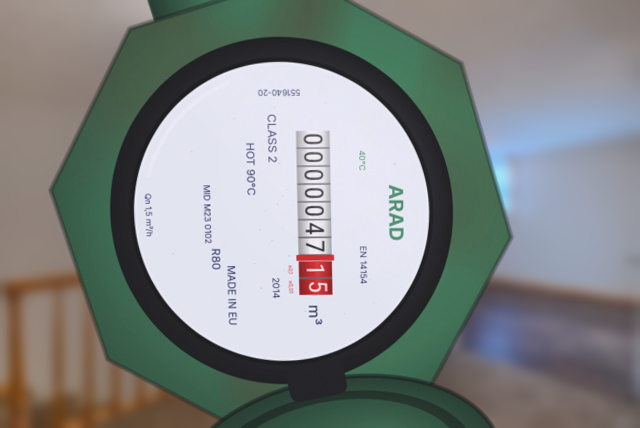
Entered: 47.15 (m³)
